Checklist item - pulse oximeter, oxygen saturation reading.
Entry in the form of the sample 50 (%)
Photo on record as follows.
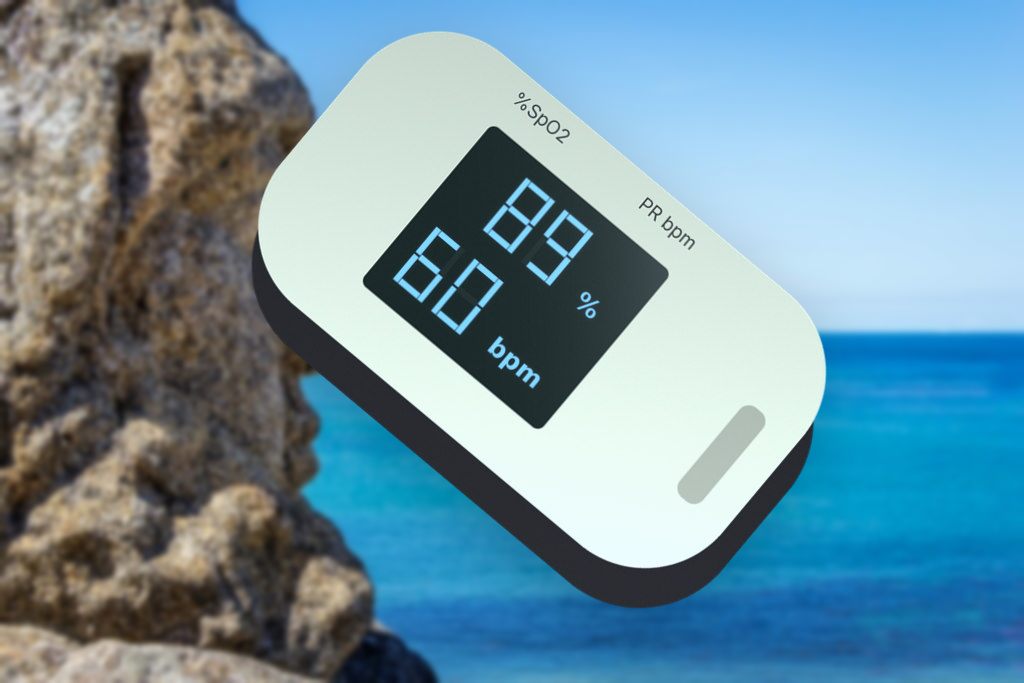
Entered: 89 (%)
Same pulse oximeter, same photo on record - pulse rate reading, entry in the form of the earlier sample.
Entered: 60 (bpm)
